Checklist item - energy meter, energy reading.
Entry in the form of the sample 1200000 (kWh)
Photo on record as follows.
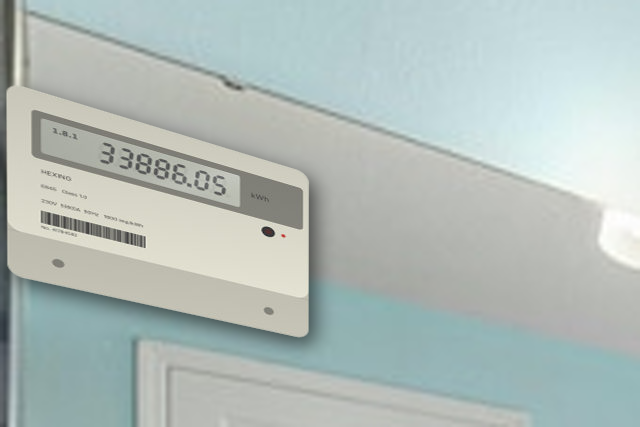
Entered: 33886.05 (kWh)
